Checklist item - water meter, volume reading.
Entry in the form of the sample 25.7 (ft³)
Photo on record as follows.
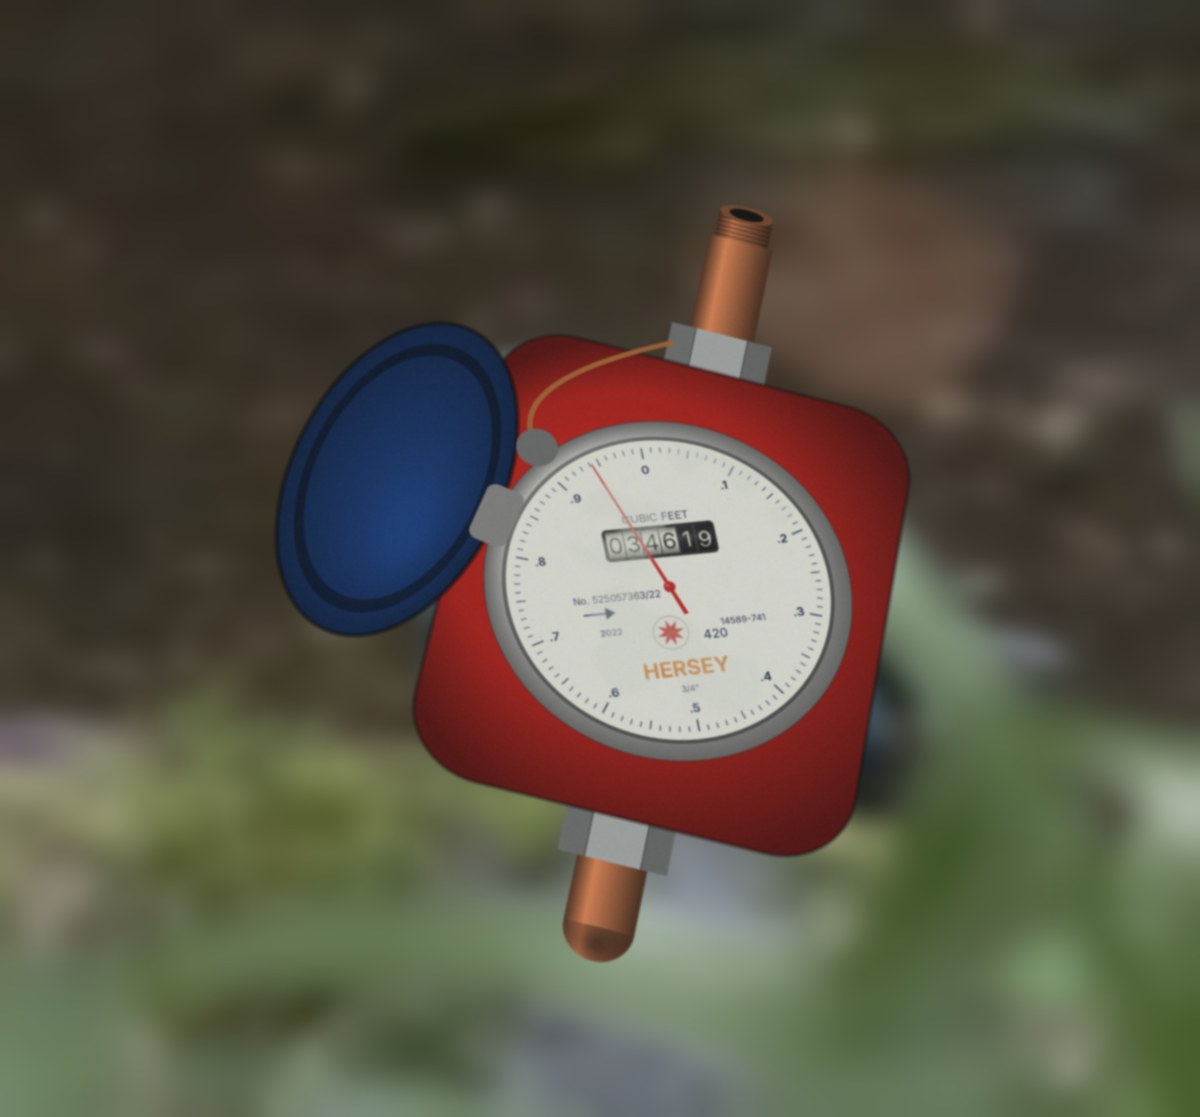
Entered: 34618.94 (ft³)
